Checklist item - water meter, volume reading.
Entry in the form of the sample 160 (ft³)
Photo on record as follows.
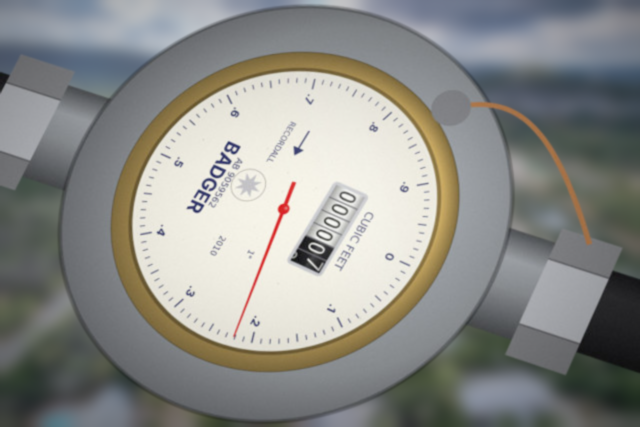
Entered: 7.22 (ft³)
